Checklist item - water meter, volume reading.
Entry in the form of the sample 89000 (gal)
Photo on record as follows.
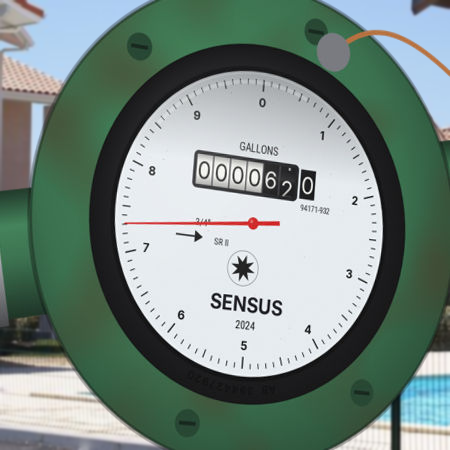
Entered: 617.3 (gal)
